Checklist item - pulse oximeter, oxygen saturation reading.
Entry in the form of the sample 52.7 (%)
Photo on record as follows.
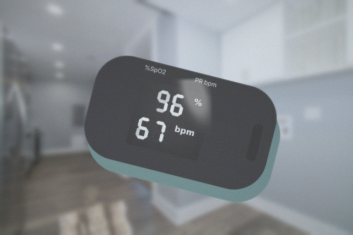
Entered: 96 (%)
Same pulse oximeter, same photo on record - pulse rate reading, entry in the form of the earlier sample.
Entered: 67 (bpm)
